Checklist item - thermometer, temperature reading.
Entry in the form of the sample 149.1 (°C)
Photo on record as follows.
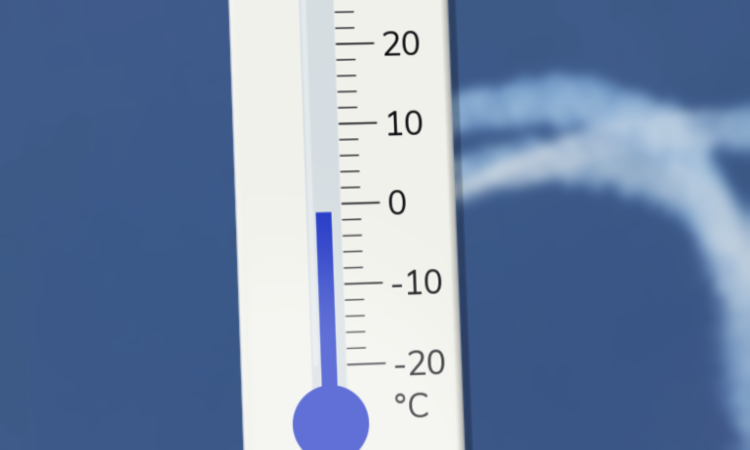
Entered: -1 (°C)
